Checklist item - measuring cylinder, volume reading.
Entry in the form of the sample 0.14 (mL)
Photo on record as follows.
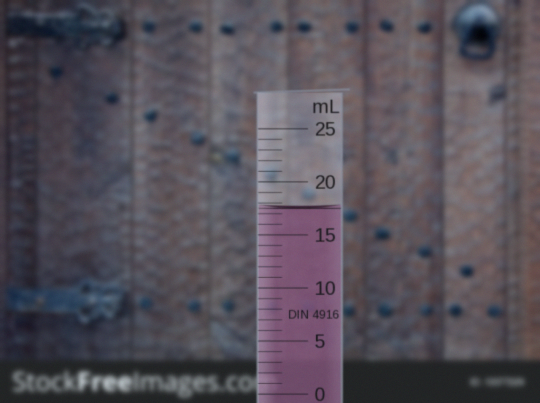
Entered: 17.5 (mL)
